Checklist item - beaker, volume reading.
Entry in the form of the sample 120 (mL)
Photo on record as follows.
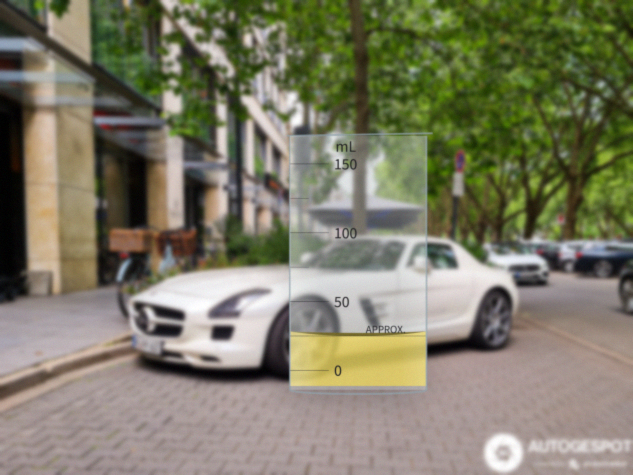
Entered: 25 (mL)
